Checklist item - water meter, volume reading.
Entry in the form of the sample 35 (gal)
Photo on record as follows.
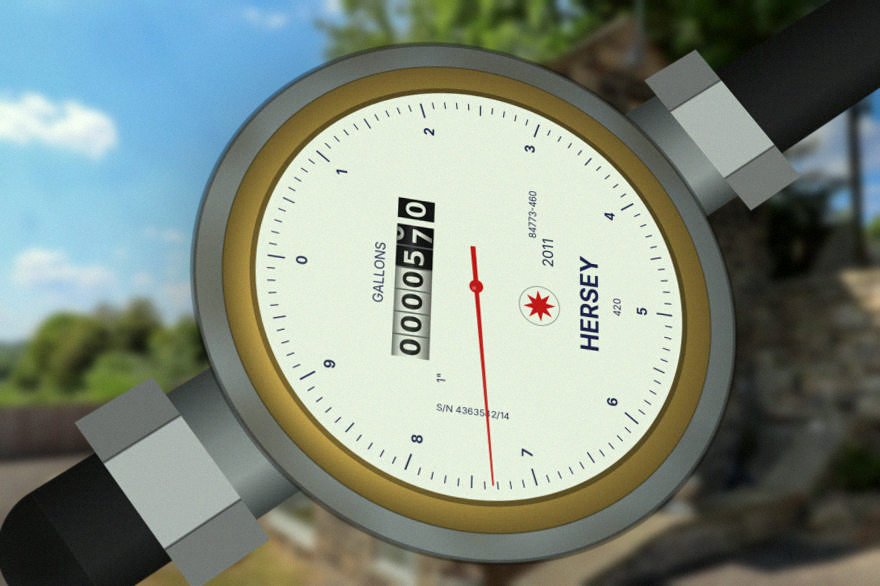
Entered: 567.3 (gal)
